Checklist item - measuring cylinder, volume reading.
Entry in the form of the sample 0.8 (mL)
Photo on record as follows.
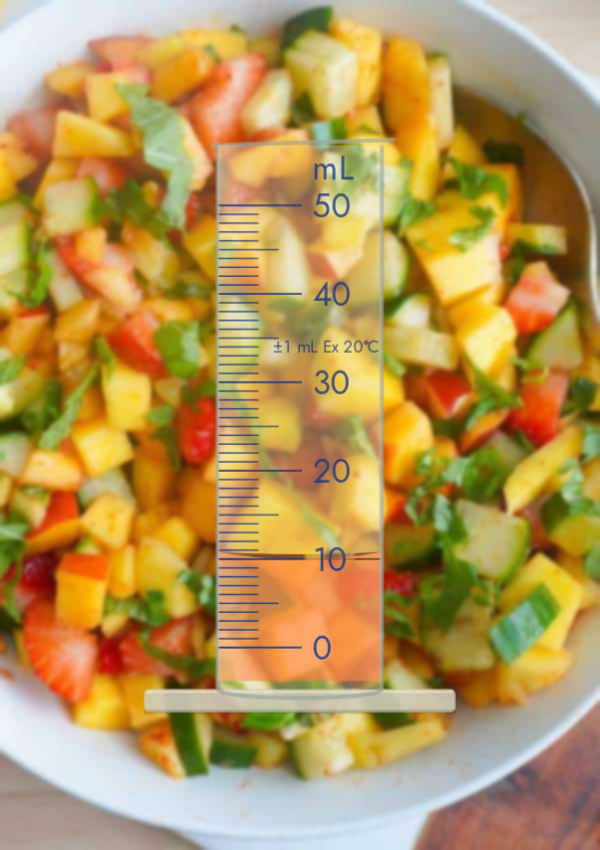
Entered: 10 (mL)
